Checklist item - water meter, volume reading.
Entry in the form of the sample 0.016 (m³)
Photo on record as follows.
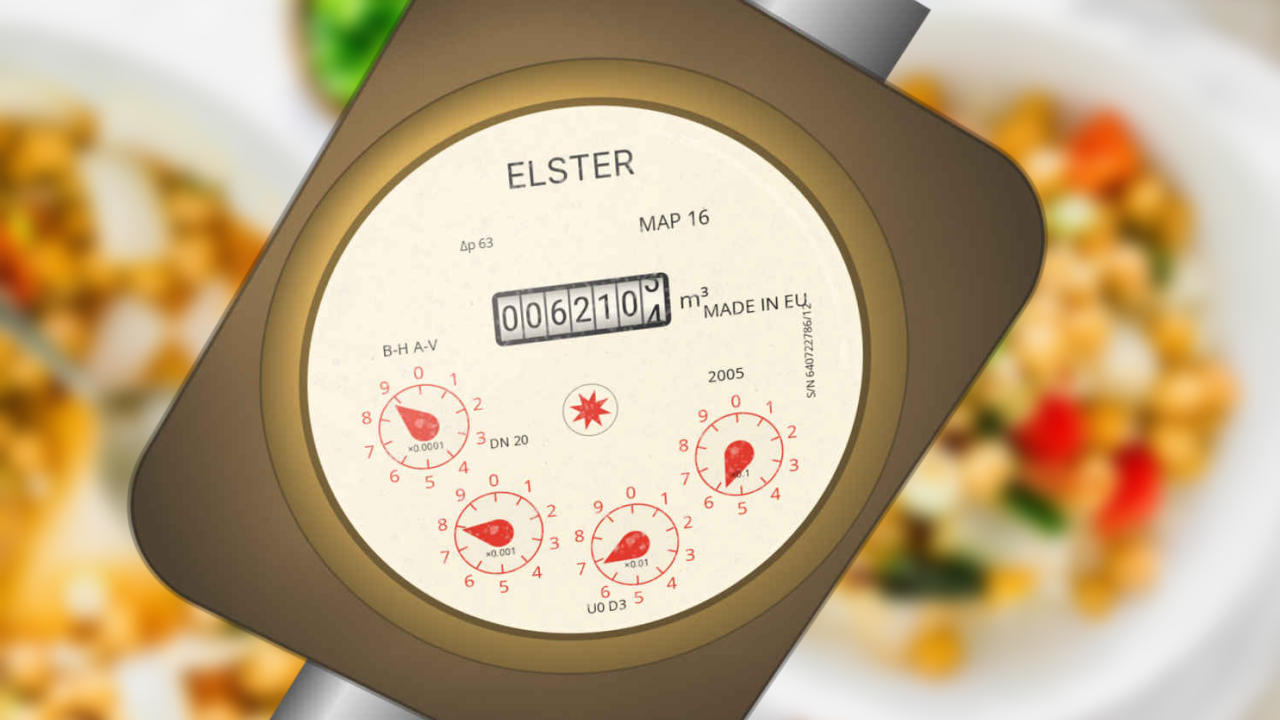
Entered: 62103.5678 (m³)
